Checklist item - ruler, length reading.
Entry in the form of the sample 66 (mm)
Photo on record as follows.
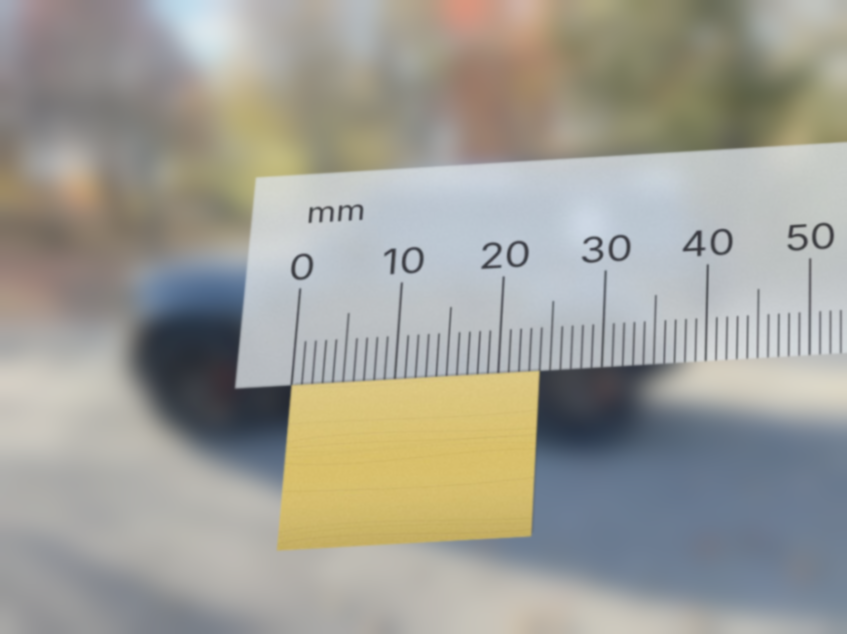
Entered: 24 (mm)
